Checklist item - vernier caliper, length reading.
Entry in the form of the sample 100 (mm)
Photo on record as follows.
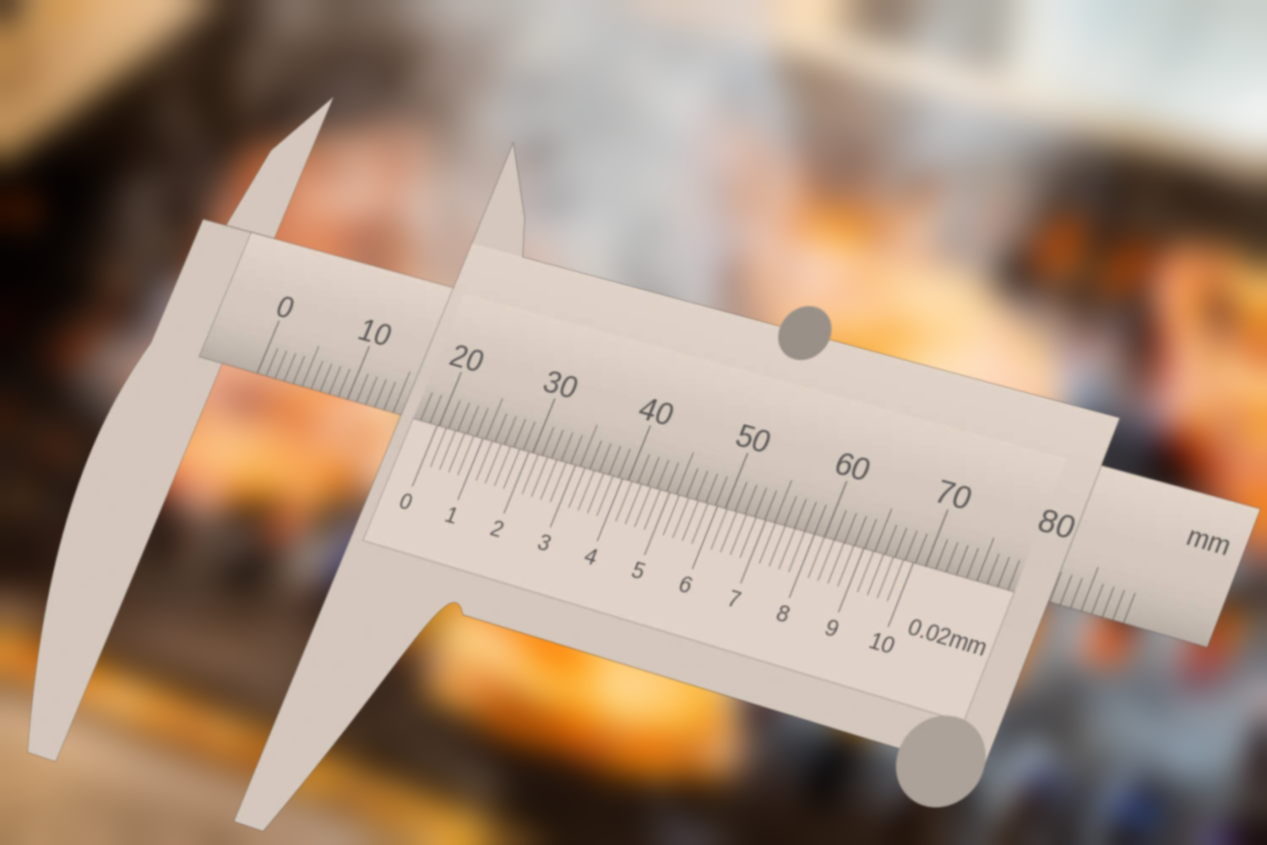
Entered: 19.8 (mm)
